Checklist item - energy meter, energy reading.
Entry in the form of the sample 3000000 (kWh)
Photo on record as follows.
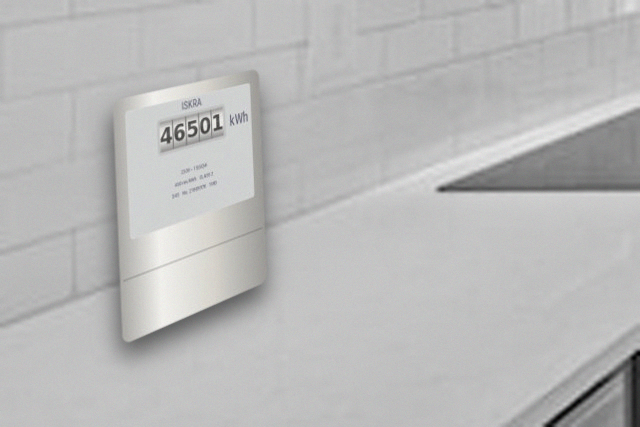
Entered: 46501 (kWh)
